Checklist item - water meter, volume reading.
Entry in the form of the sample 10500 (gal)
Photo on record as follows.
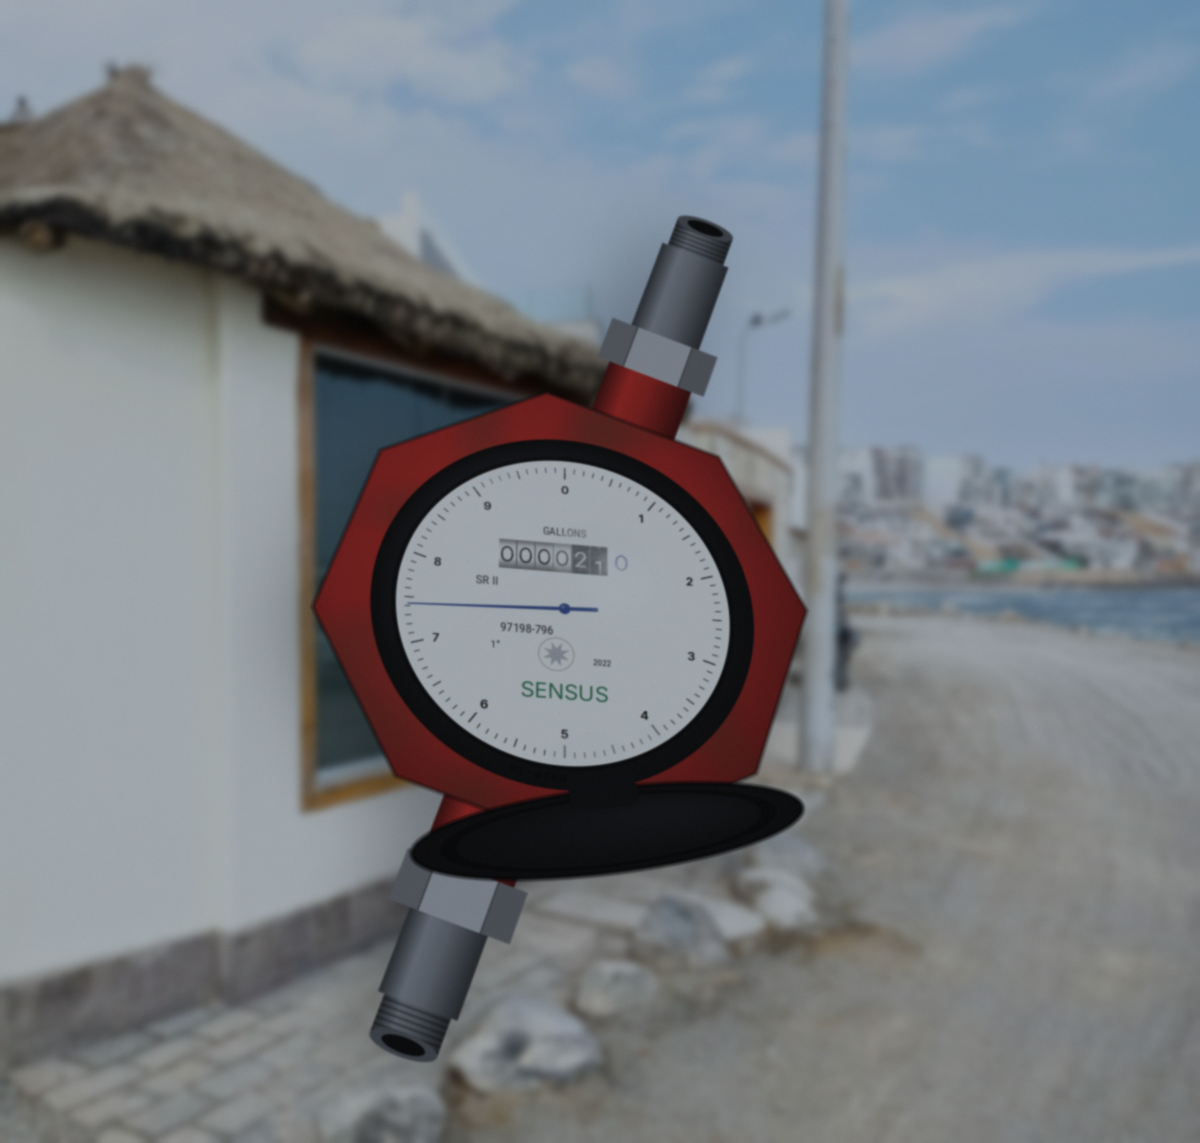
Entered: 207.4 (gal)
